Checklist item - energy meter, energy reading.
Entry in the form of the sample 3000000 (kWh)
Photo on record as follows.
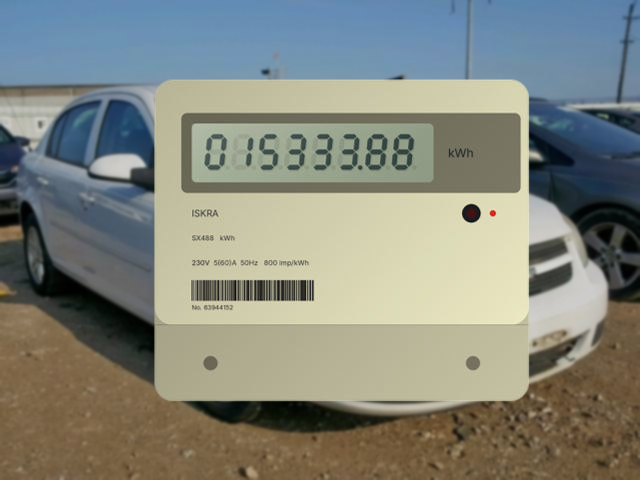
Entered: 15333.88 (kWh)
